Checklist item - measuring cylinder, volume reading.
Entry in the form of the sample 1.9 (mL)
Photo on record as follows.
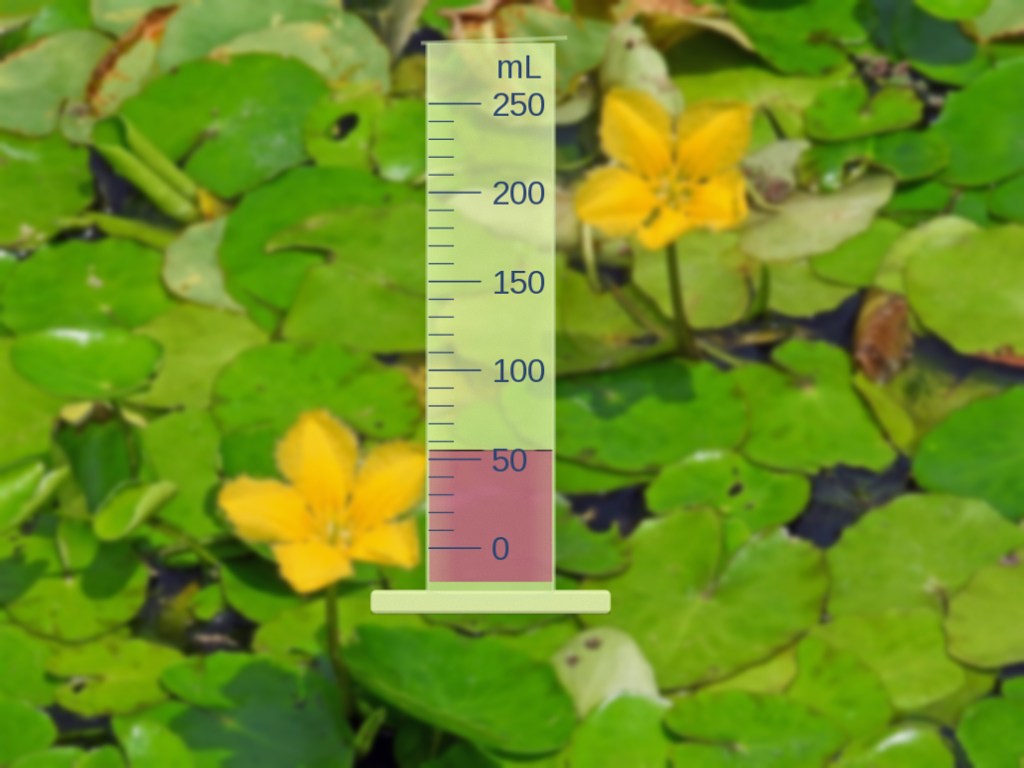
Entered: 55 (mL)
